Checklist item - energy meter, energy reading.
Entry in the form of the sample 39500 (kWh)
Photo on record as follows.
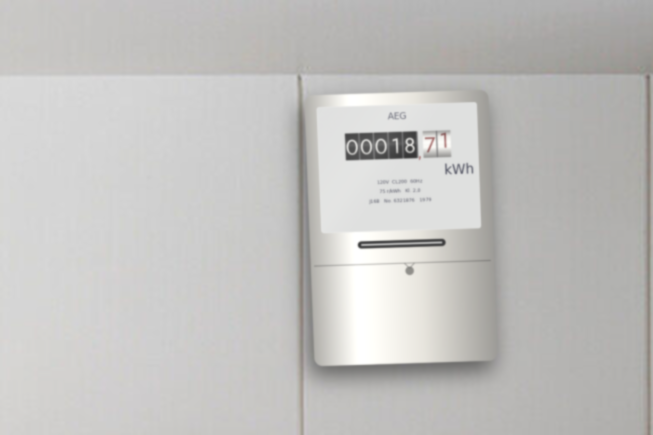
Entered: 18.71 (kWh)
